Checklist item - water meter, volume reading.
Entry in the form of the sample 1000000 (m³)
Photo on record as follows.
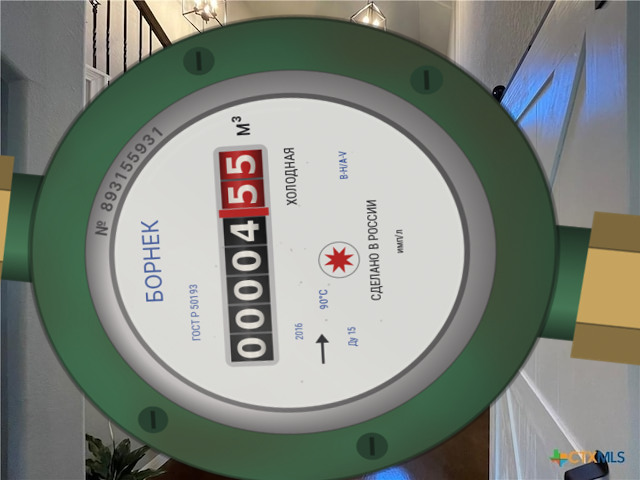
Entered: 4.55 (m³)
